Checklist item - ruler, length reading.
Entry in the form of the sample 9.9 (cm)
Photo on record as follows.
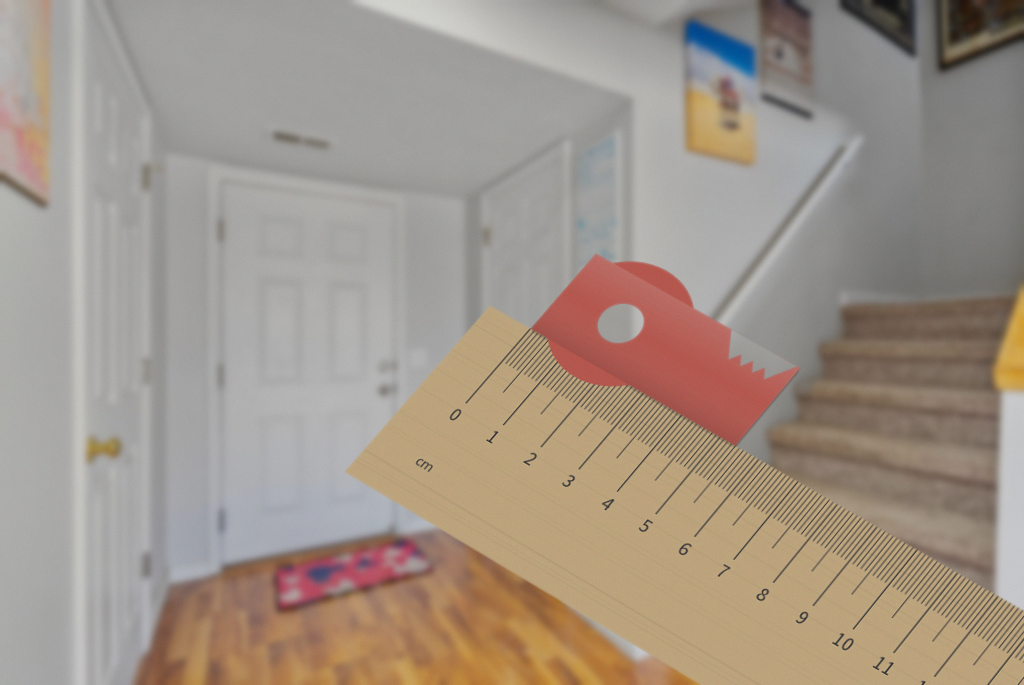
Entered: 5.4 (cm)
